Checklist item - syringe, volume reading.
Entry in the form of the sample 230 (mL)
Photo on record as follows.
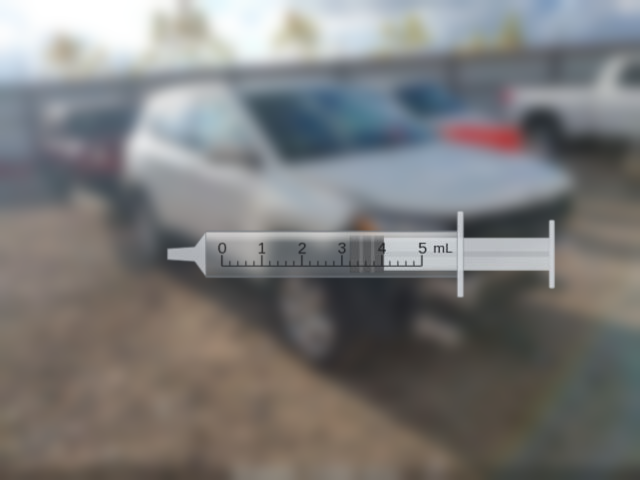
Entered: 3.2 (mL)
